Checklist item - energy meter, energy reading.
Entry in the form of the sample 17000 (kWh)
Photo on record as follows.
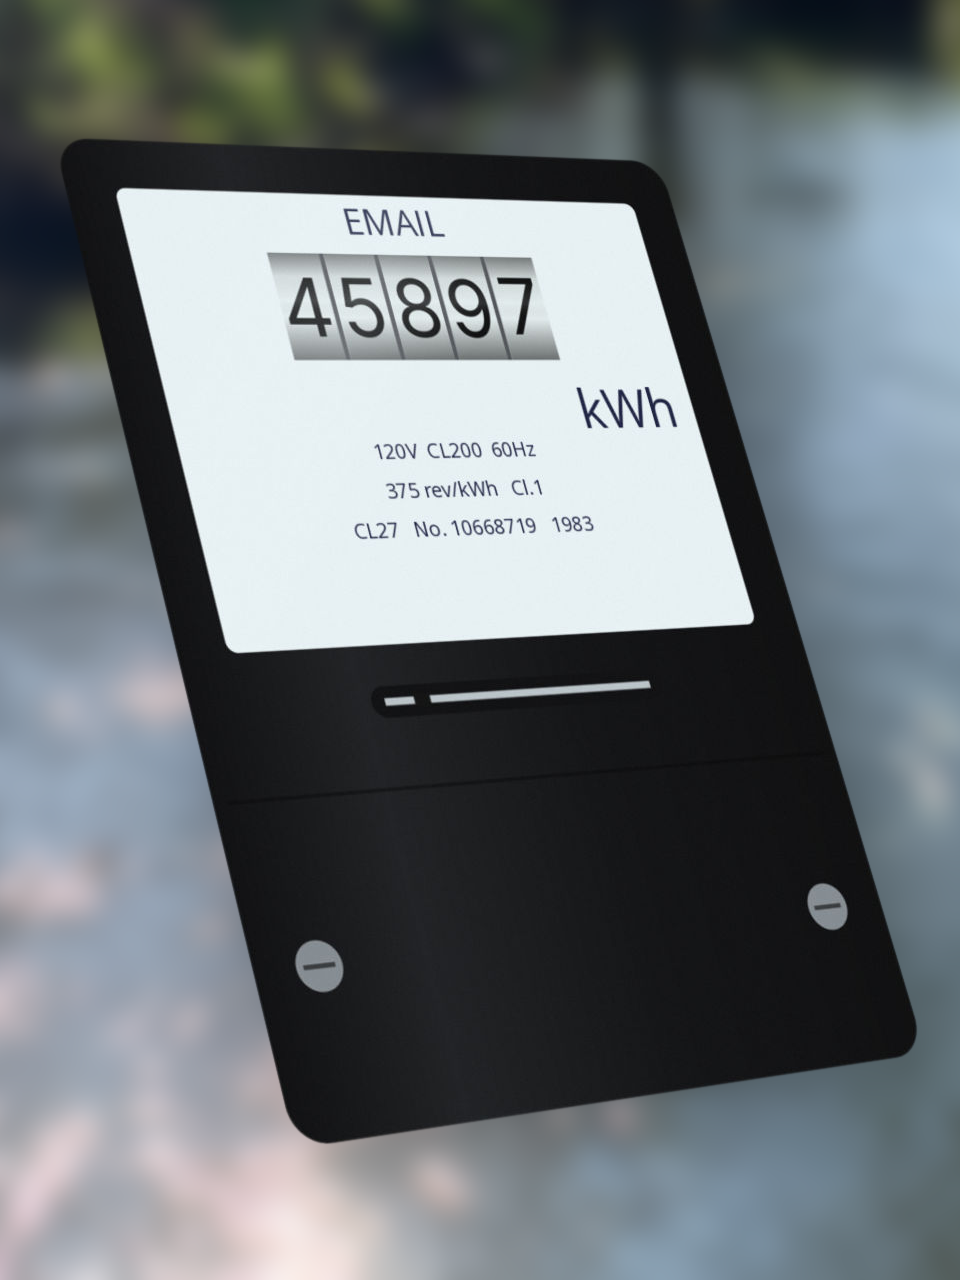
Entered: 45897 (kWh)
